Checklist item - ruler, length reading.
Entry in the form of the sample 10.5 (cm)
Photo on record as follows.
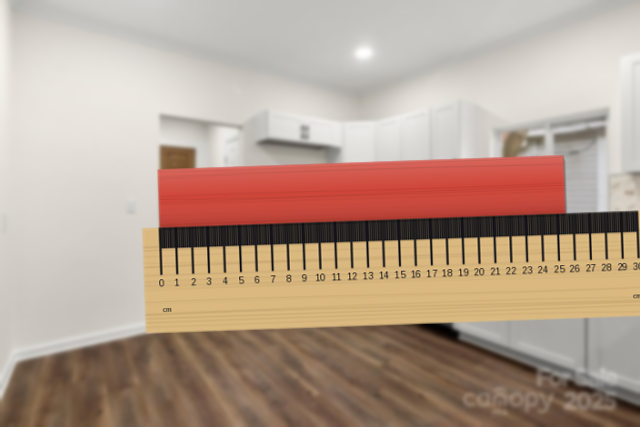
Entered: 25.5 (cm)
